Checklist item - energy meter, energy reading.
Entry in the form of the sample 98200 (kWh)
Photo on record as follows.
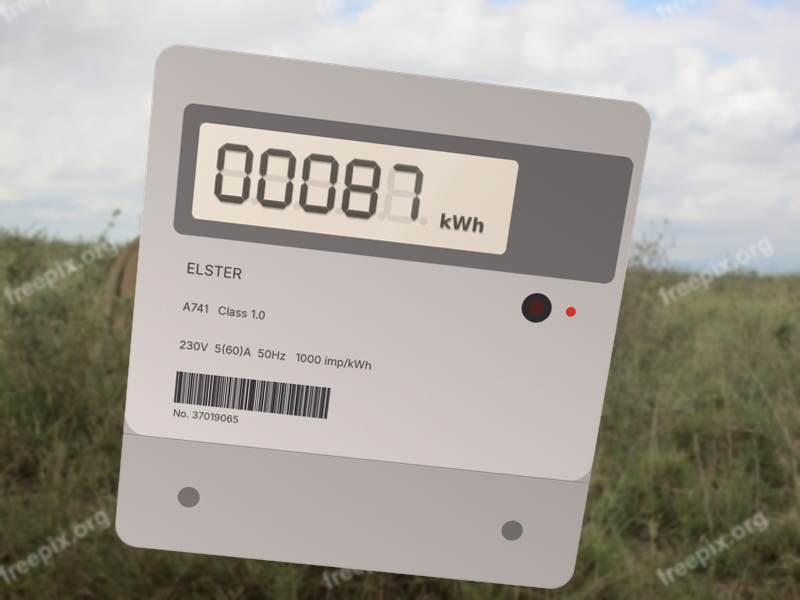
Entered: 87 (kWh)
